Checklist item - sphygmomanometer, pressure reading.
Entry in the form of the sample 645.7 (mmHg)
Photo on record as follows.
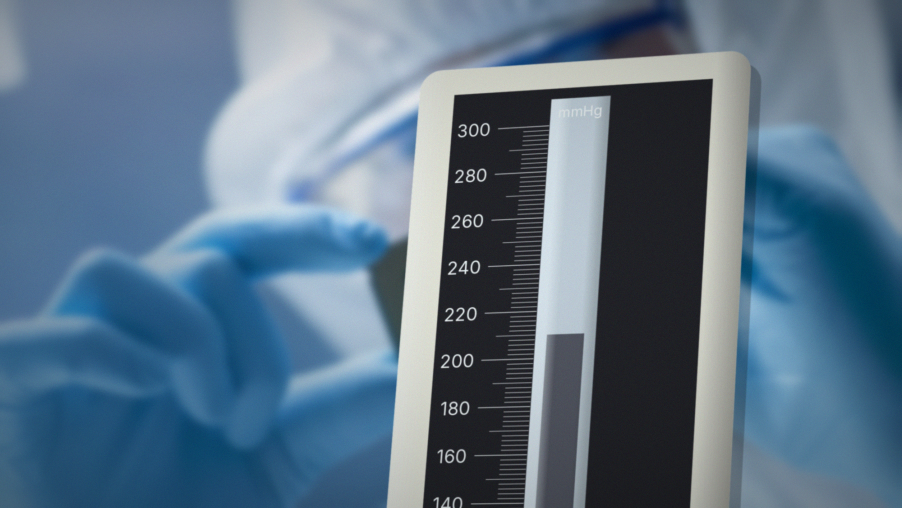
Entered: 210 (mmHg)
